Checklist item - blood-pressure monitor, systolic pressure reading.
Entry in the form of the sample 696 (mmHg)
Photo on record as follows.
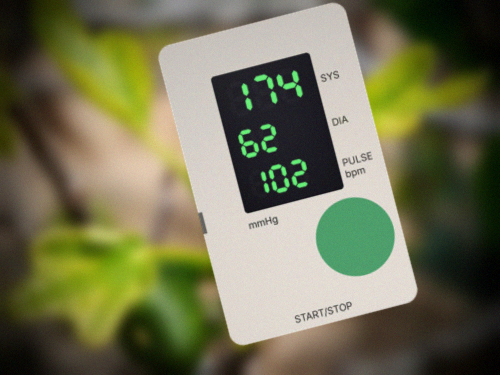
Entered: 174 (mmHg)
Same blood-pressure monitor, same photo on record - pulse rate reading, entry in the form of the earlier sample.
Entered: 102 (bpm)
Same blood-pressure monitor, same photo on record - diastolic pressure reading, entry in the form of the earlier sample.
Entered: 62 (mmHg)
